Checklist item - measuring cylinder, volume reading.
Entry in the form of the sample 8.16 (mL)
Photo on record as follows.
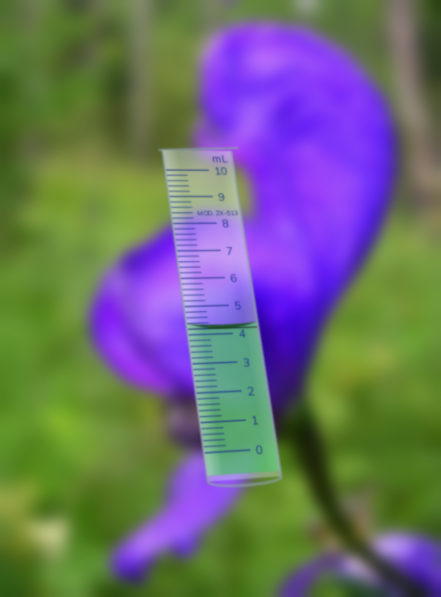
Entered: 4.2 (mL)
